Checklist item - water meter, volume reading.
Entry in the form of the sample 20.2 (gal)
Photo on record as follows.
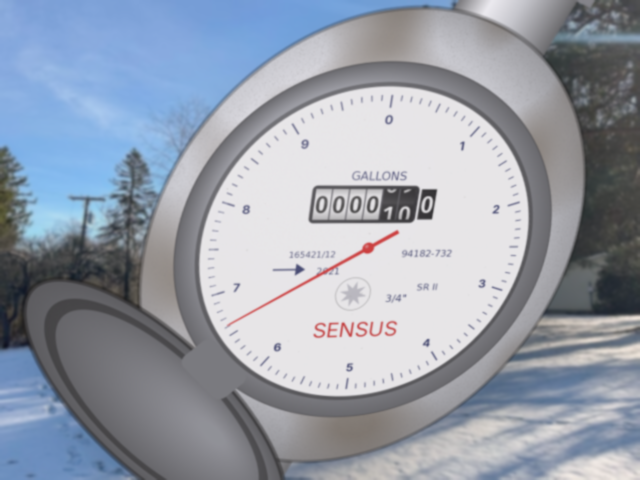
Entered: 96.6 (gal)
